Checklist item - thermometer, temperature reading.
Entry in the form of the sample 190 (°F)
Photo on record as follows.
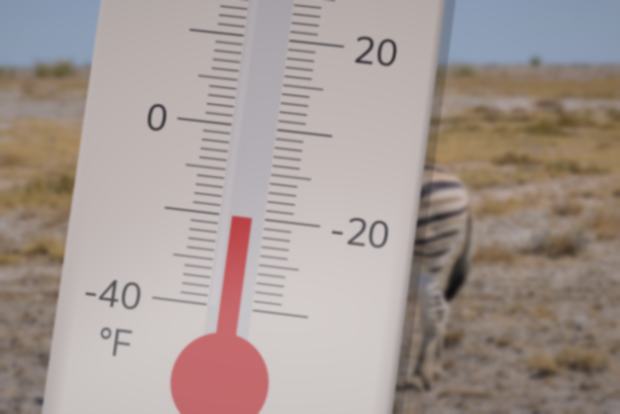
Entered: -20 (°F)
